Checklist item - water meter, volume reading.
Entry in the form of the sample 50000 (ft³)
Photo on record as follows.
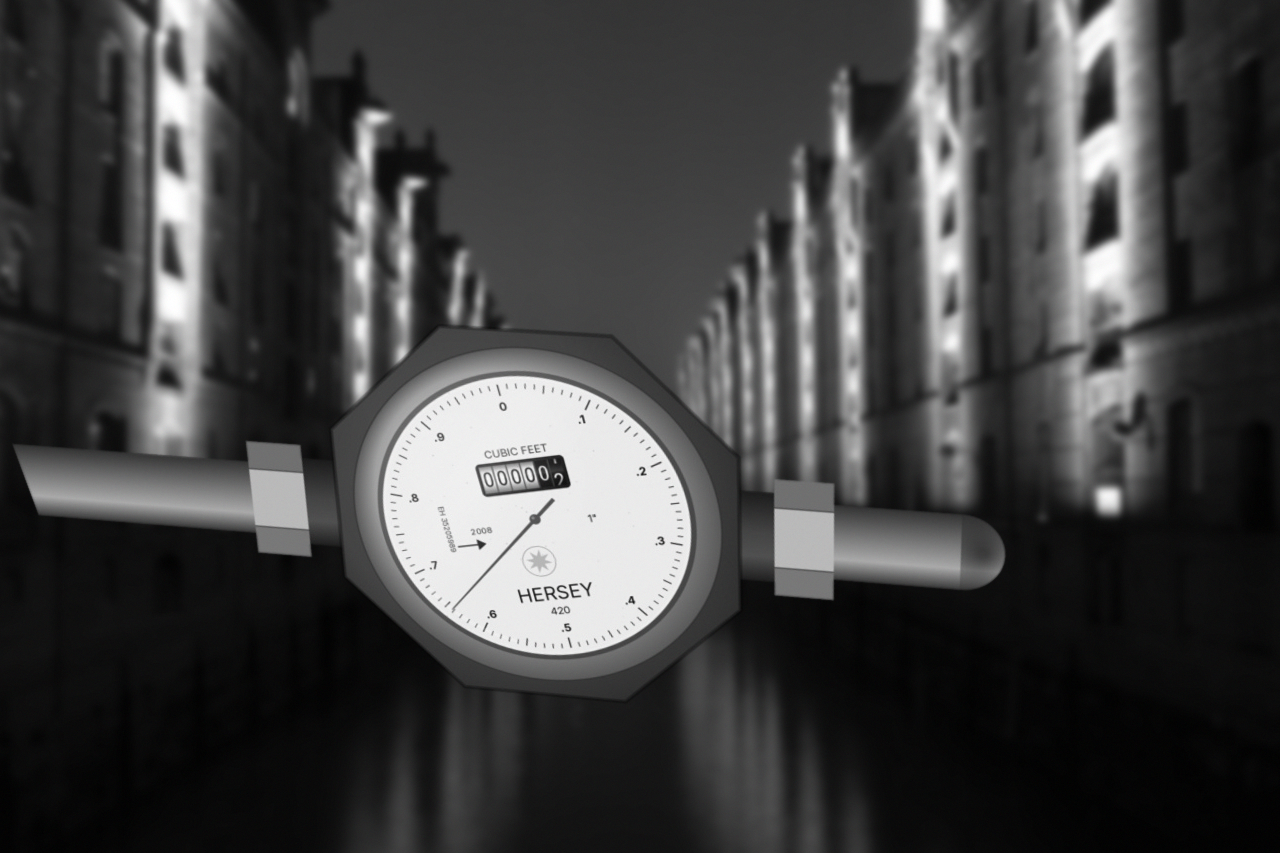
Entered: 1.64 (ft³)
